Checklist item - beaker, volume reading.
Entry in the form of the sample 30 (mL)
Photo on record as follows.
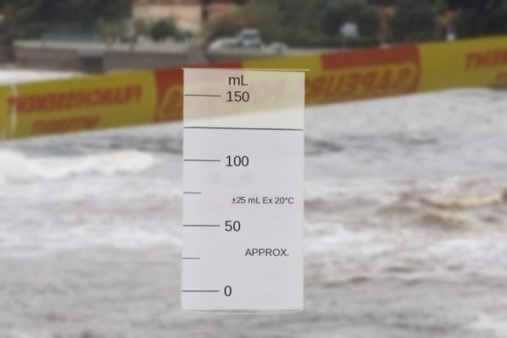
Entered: 125 (mL)
